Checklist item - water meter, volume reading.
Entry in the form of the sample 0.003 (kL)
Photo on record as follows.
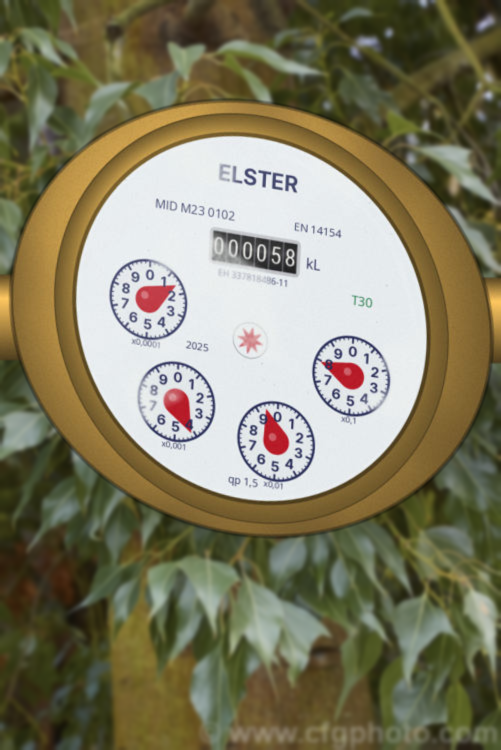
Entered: 58.7941 (kL)
